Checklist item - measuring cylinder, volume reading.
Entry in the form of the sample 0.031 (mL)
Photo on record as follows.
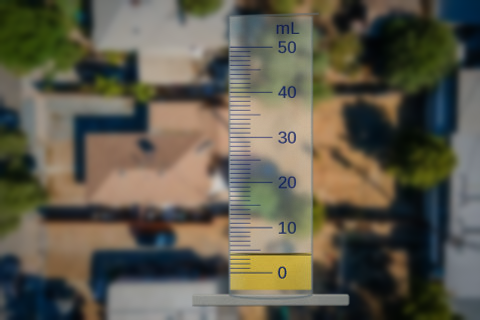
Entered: 4 (mL)
